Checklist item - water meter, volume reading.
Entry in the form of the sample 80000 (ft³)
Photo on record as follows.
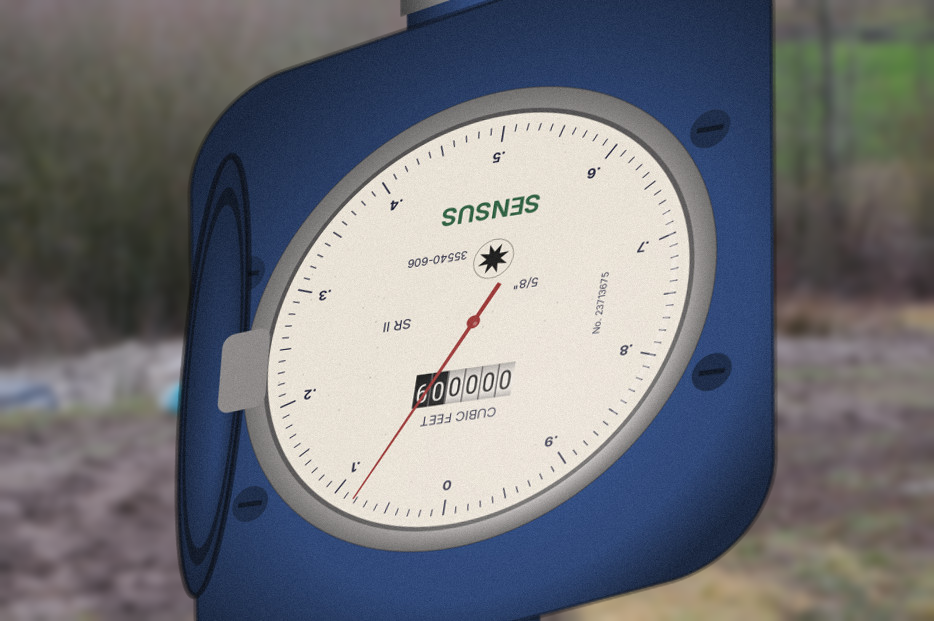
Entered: 9.08 (ft³)
